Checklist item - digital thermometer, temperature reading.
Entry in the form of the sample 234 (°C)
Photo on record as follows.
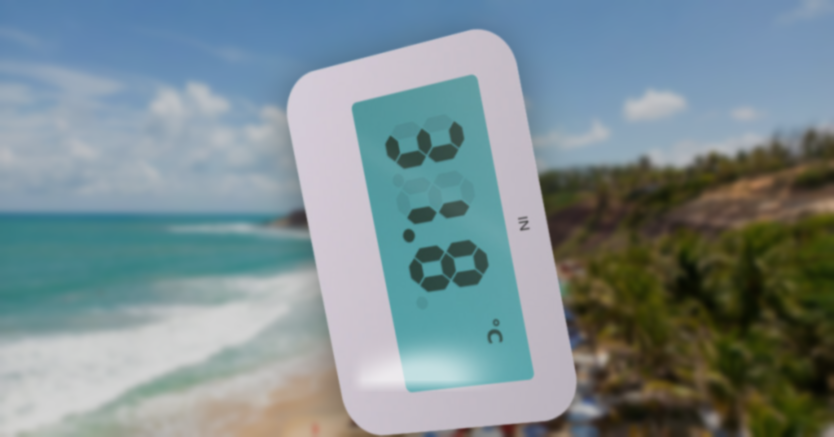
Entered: 31.8 (°C)
